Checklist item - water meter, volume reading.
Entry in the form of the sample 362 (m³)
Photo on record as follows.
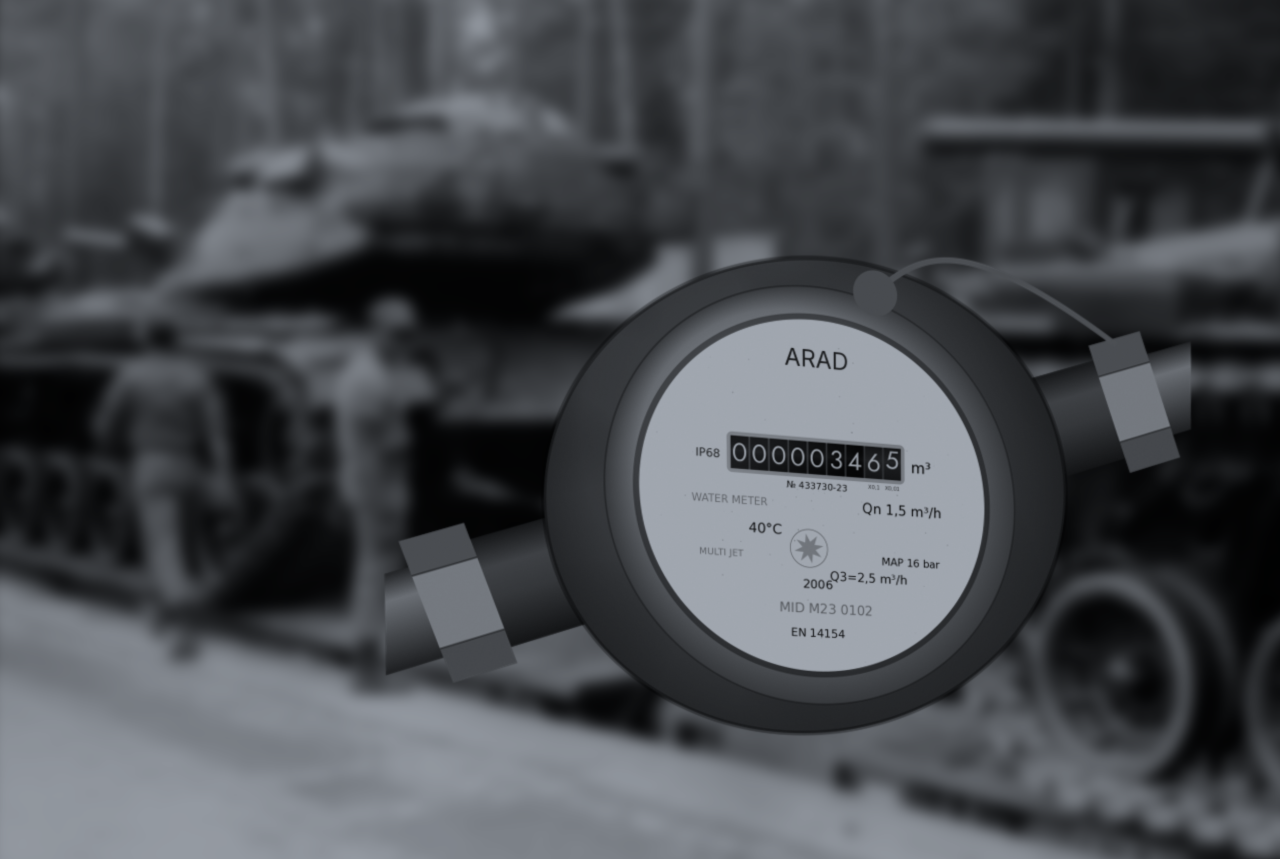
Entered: 34.65 (m³)
